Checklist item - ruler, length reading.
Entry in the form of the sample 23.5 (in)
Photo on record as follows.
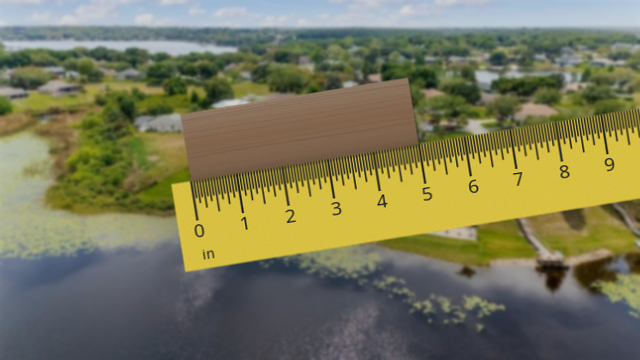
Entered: 5 (in)
